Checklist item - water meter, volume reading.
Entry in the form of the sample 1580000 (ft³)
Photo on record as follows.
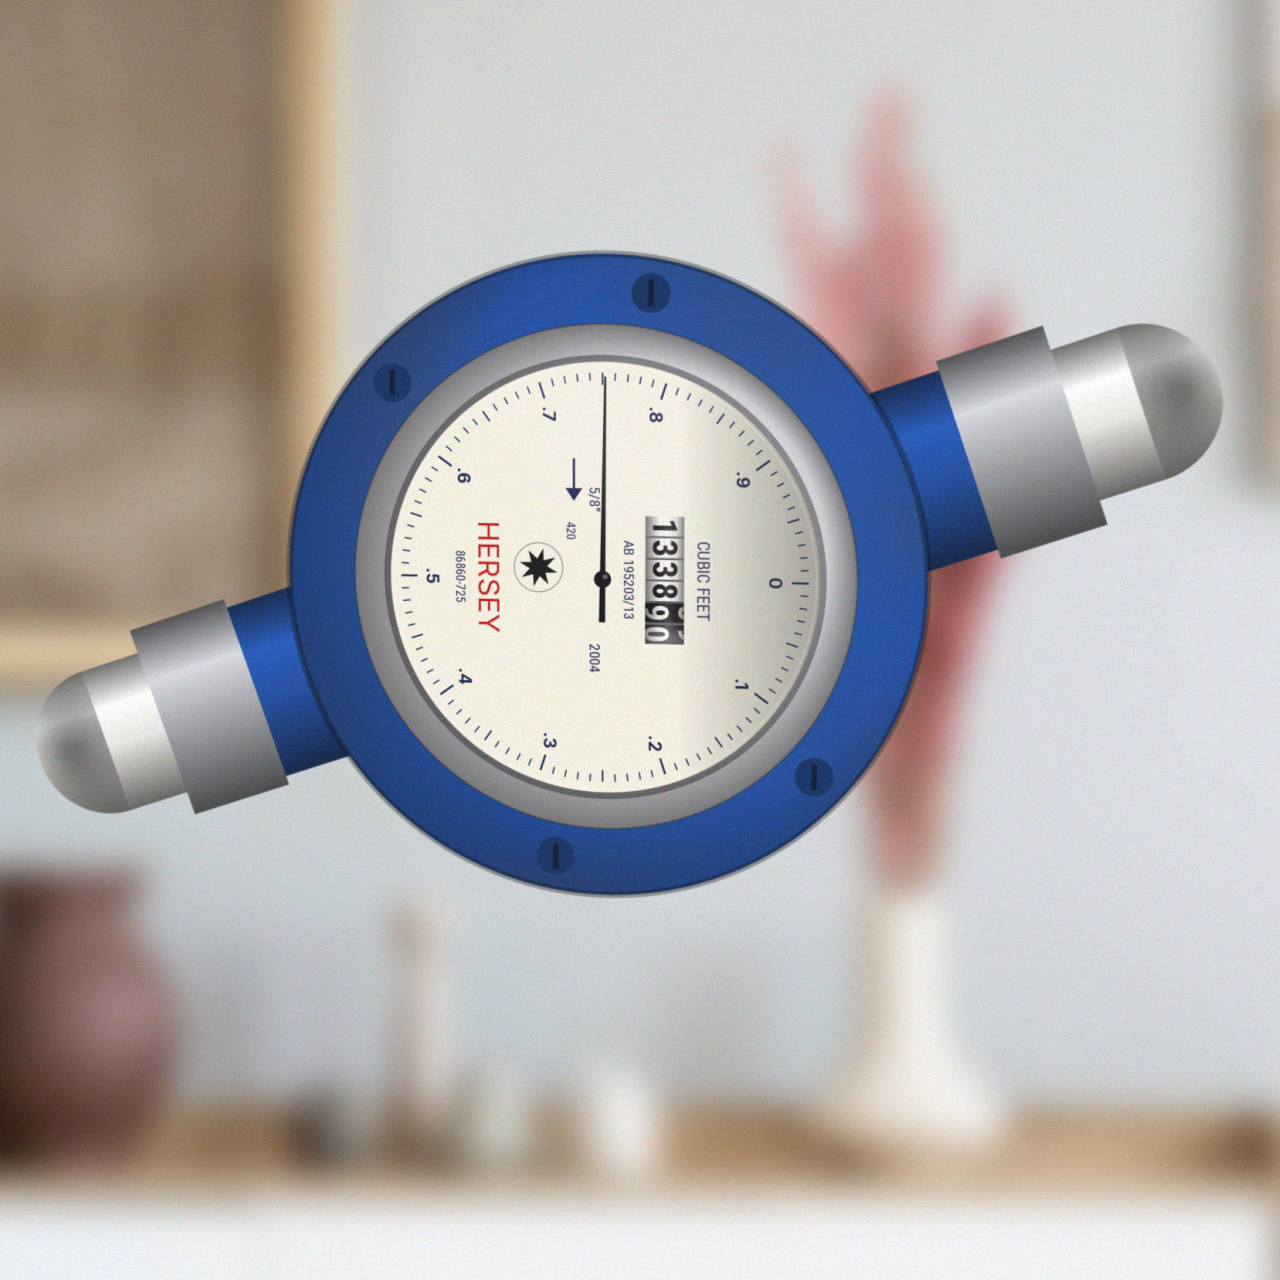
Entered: 133889.75 (ft³)
